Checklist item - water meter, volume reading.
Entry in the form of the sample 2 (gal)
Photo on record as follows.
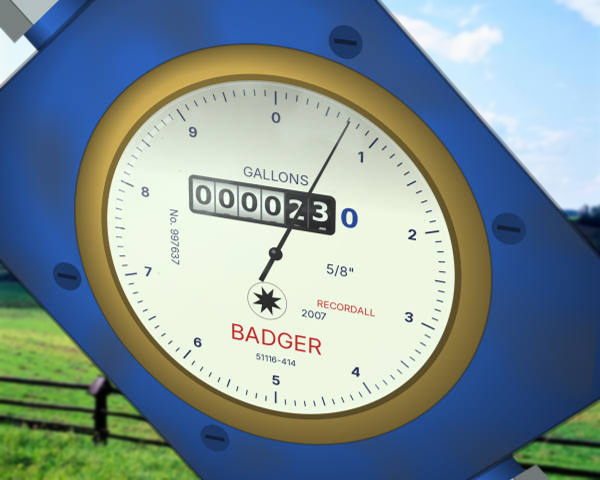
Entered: 230.7 (gal)
